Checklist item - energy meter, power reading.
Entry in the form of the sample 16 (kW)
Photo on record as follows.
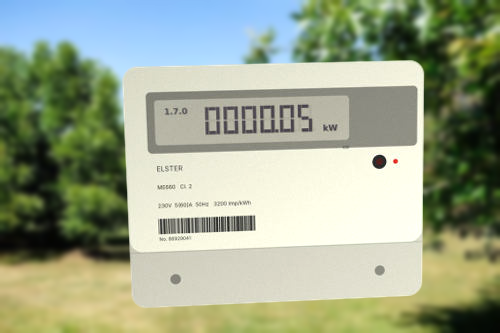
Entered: 0.05 (kW)
